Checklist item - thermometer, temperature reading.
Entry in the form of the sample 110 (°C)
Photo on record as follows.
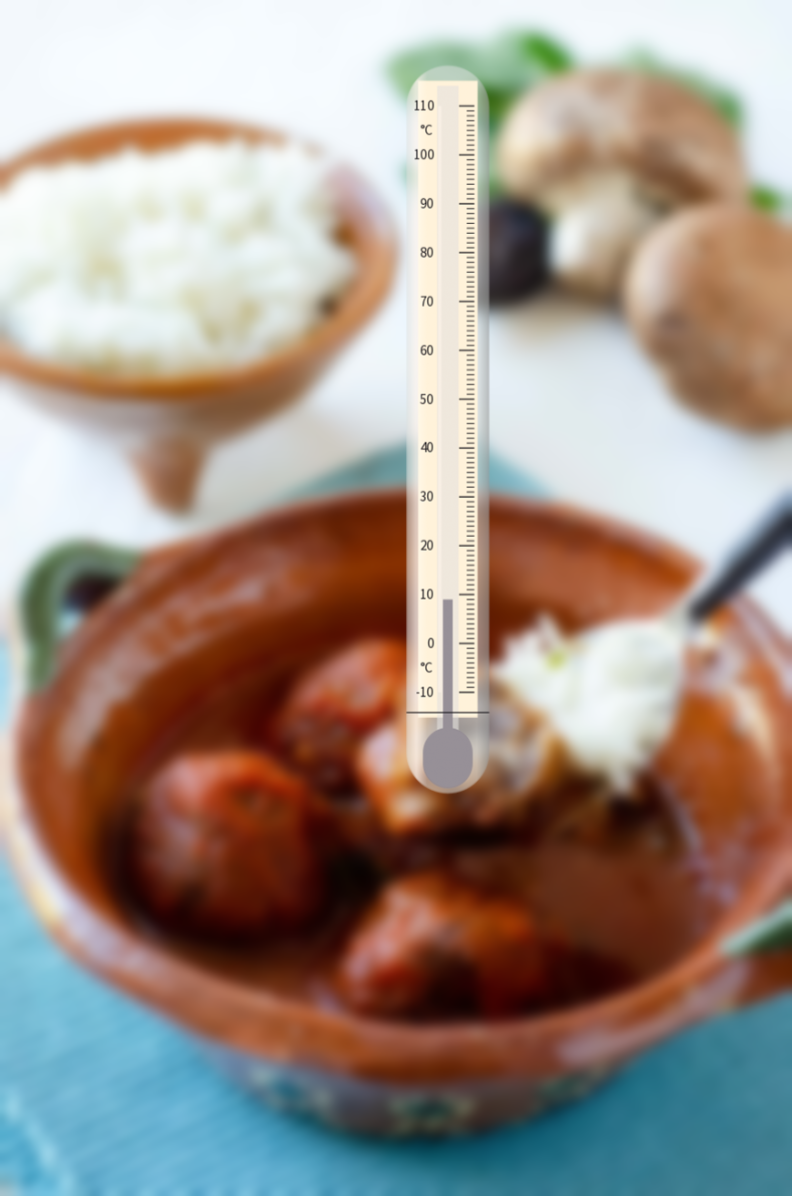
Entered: 9 (°C)
